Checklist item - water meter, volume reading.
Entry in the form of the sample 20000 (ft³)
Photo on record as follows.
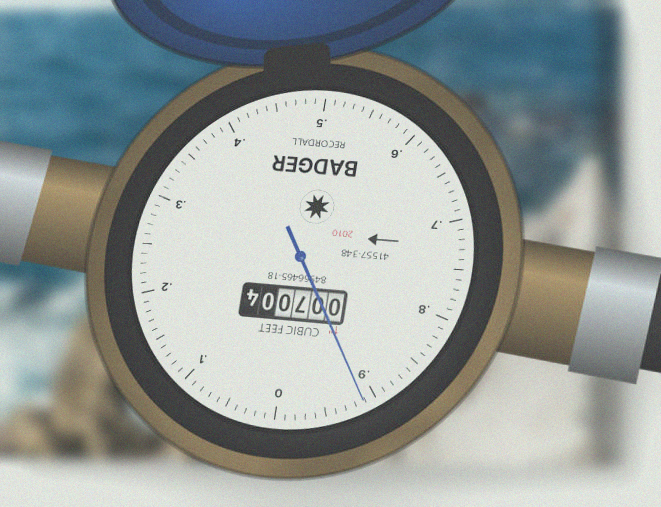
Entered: 7003.91 (ft³)
